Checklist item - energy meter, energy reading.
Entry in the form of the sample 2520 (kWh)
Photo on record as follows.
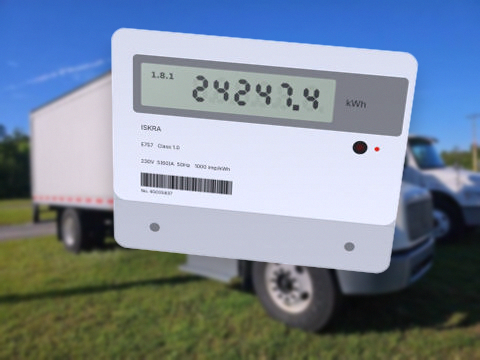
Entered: 24247.4 (kWh)
